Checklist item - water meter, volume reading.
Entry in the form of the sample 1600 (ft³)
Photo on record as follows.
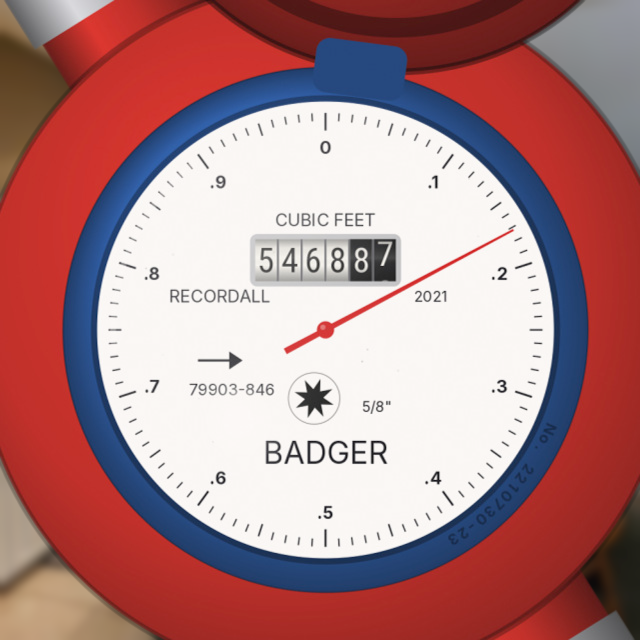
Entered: 546887.17 (ft³)
